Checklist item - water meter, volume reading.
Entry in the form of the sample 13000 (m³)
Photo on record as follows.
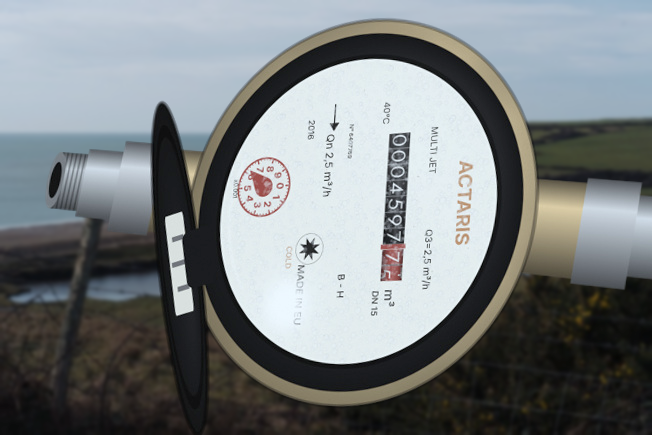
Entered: 4597.746 (m³)
